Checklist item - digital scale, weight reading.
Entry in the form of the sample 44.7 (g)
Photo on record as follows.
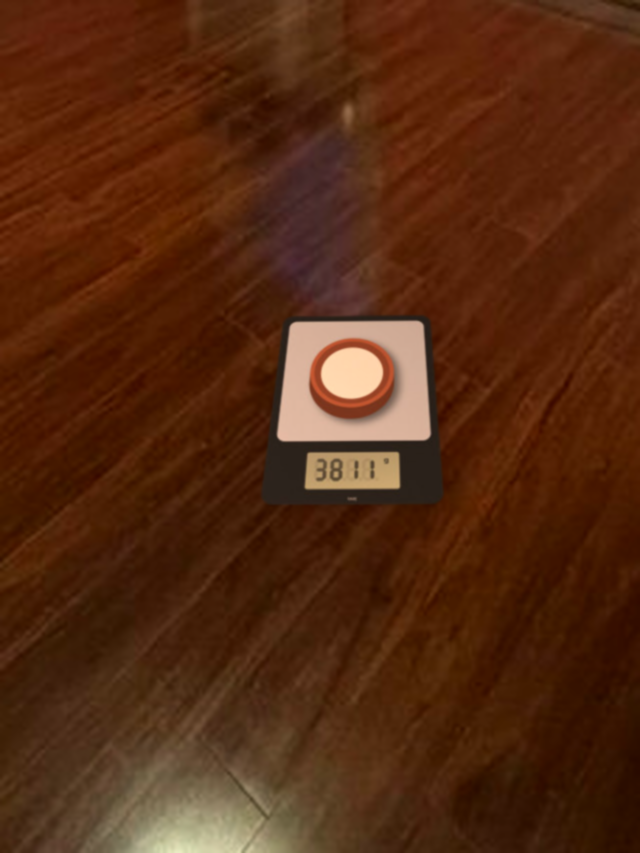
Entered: 3811 (g)
